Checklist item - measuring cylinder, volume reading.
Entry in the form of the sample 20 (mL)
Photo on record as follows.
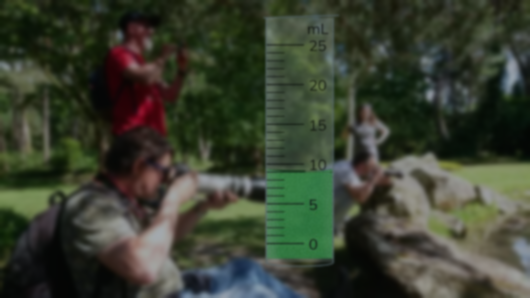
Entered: 9 (mL)
